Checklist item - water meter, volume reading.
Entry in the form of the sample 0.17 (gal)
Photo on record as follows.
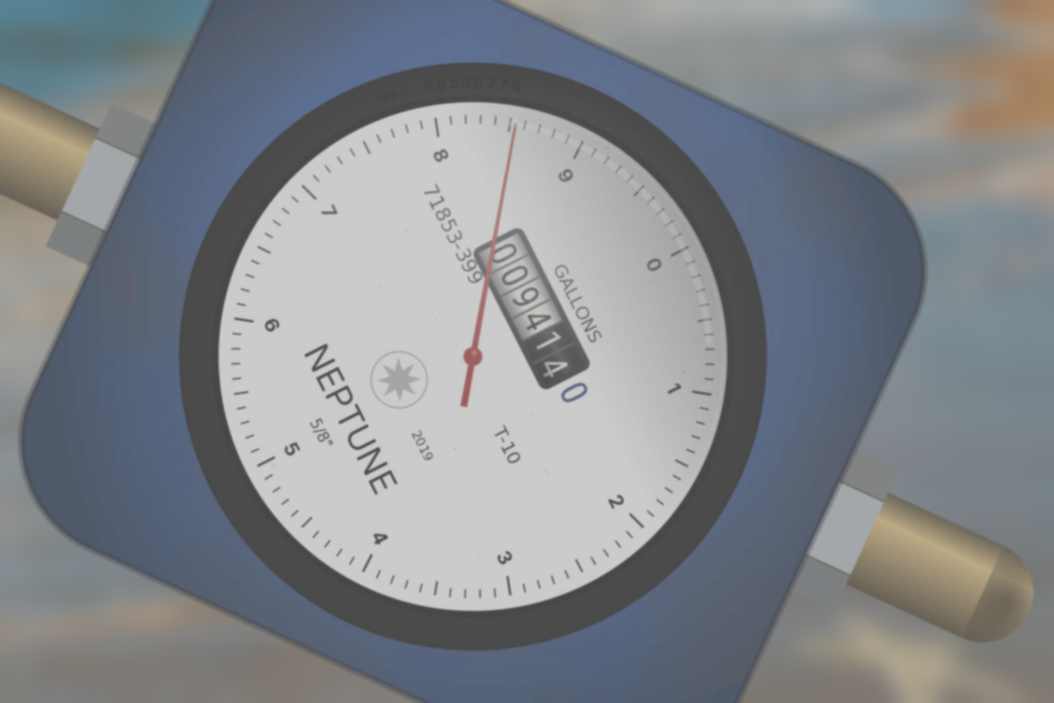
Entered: 94138.5 (gal)
